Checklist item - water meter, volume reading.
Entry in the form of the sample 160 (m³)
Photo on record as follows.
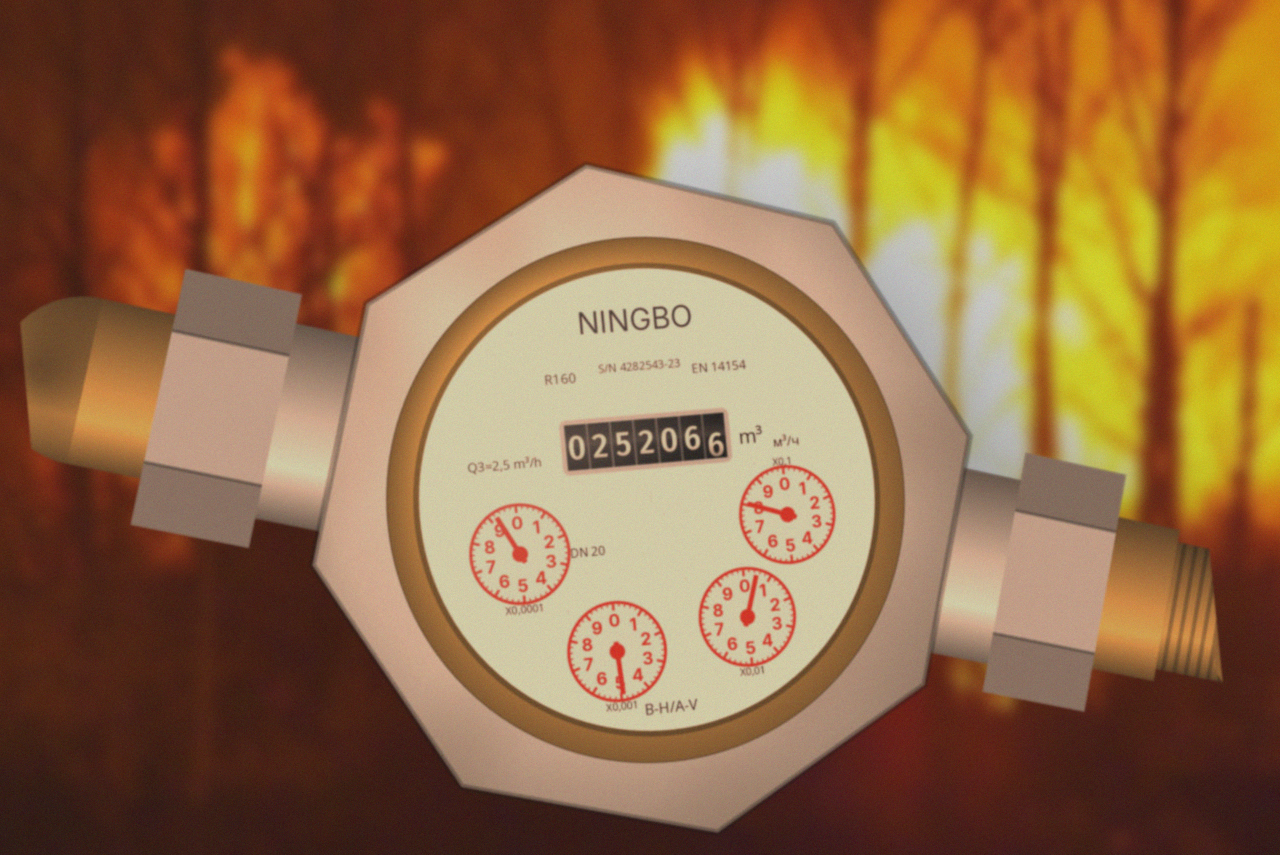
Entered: 252065.8049 (m³)
